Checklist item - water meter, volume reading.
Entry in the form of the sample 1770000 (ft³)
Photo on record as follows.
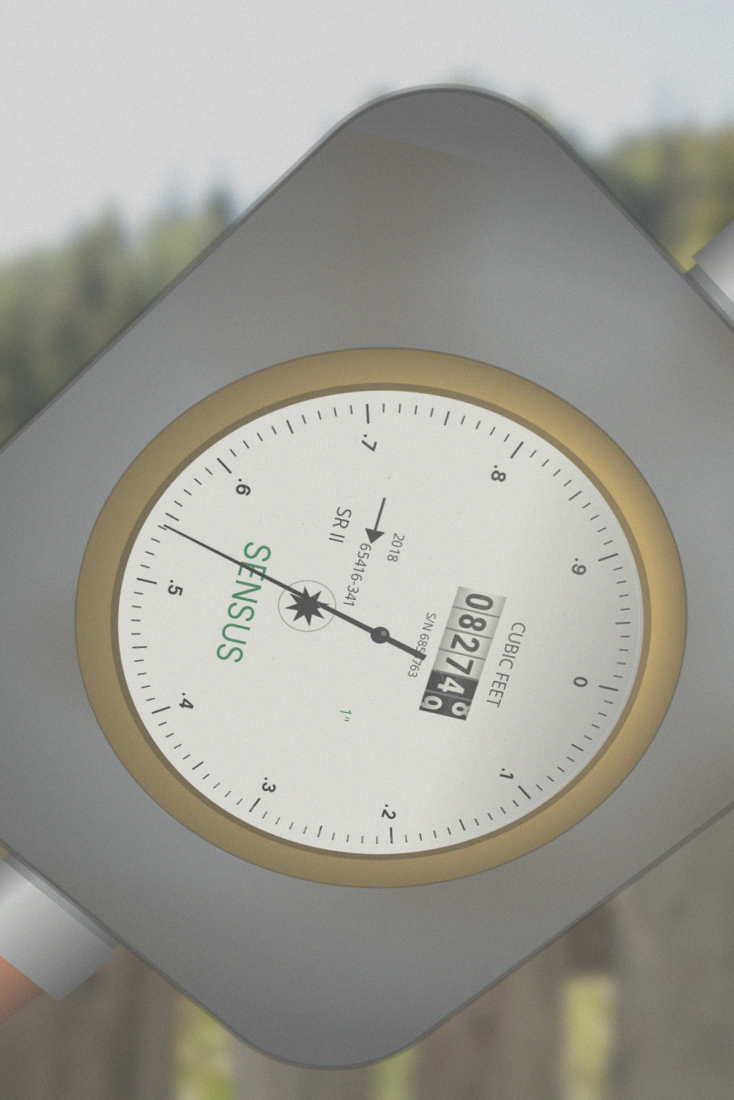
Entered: 82748.54 (ft³)
